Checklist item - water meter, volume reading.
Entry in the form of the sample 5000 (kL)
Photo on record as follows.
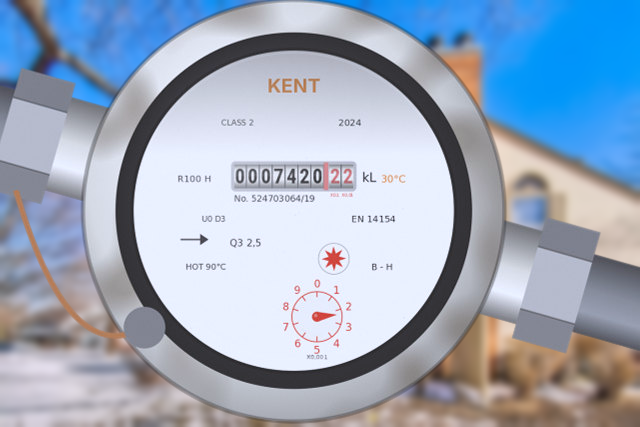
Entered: 7420.222 (kL)
